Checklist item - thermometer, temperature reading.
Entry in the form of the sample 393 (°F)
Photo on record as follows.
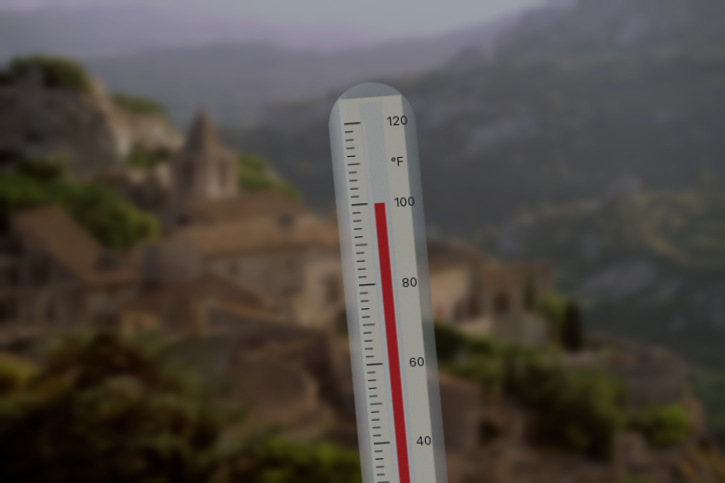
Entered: 100 (°F)
